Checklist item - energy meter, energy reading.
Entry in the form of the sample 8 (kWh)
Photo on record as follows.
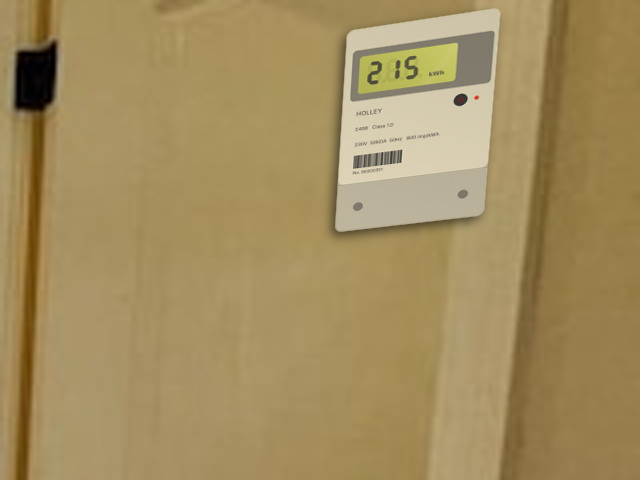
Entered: 215 (kWh)
